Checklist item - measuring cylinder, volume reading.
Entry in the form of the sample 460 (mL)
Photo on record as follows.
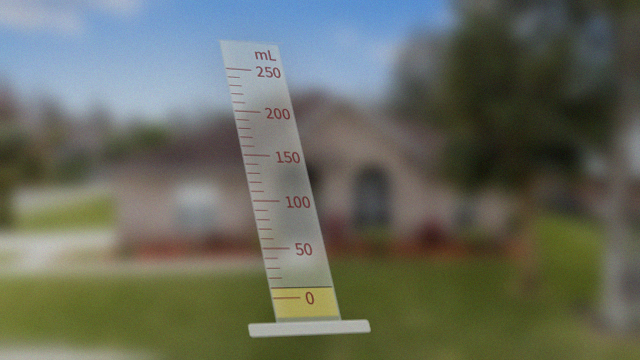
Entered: 10 (mL)
